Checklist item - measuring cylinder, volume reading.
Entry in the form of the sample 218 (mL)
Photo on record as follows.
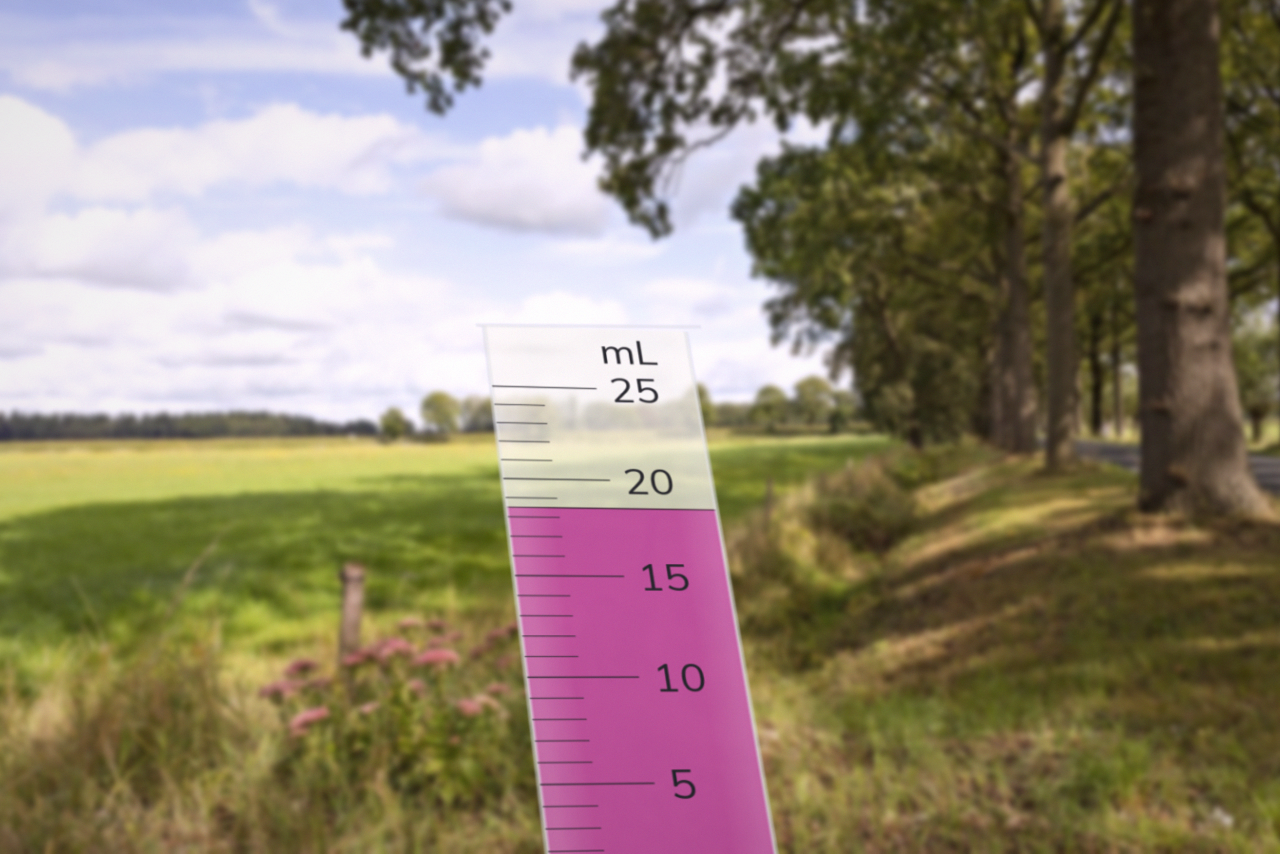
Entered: 18.5 (mL)
